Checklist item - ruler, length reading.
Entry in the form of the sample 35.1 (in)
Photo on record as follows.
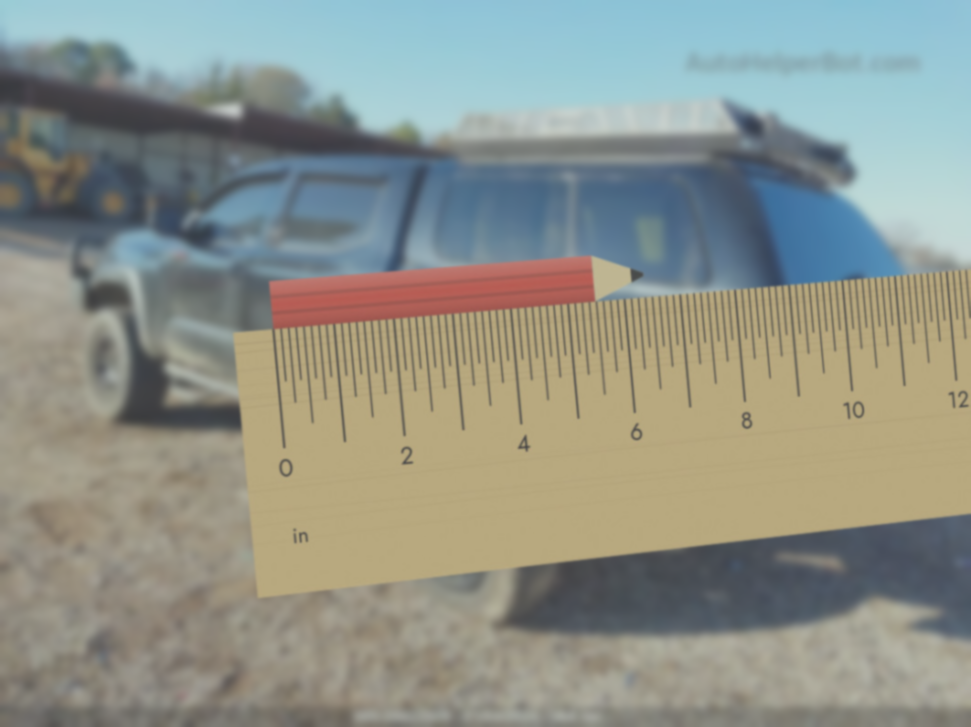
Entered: 6.375 (in)
